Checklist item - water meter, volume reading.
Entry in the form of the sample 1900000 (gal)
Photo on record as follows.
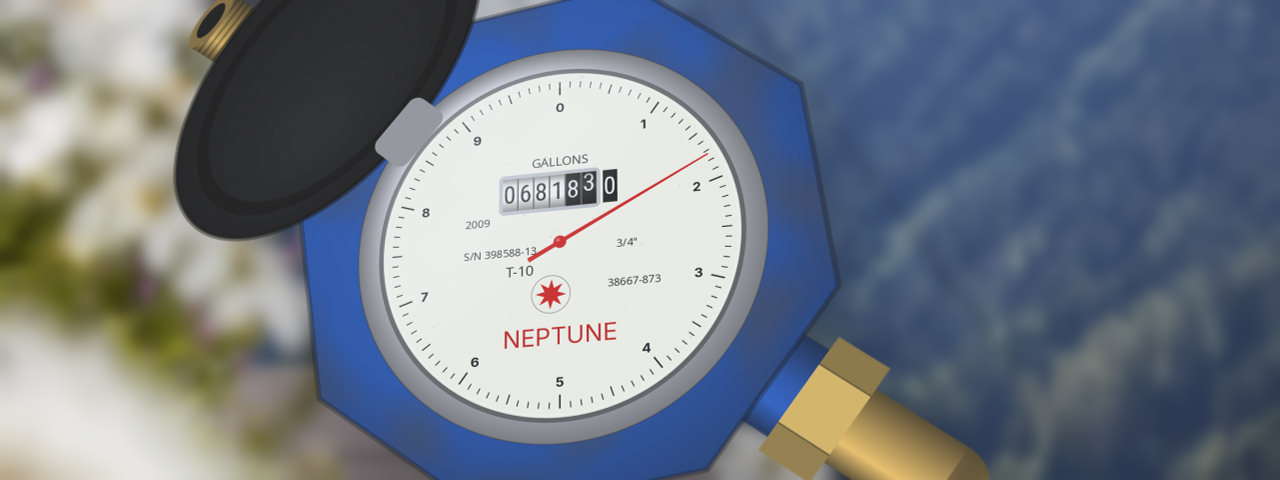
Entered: 681831.7 (gal)
